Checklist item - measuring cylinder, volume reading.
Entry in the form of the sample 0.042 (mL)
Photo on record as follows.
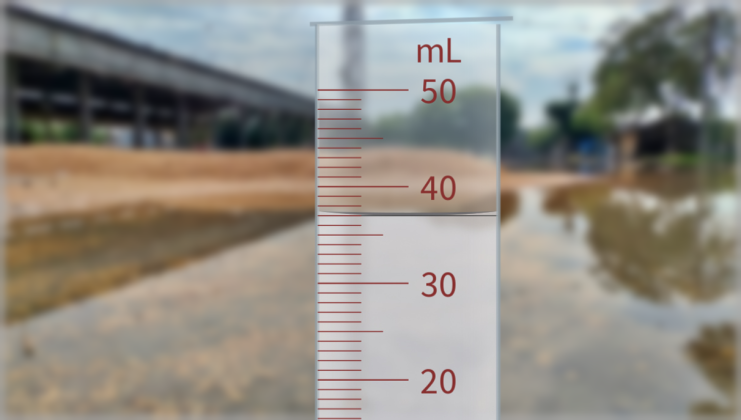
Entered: 37 (mL)
